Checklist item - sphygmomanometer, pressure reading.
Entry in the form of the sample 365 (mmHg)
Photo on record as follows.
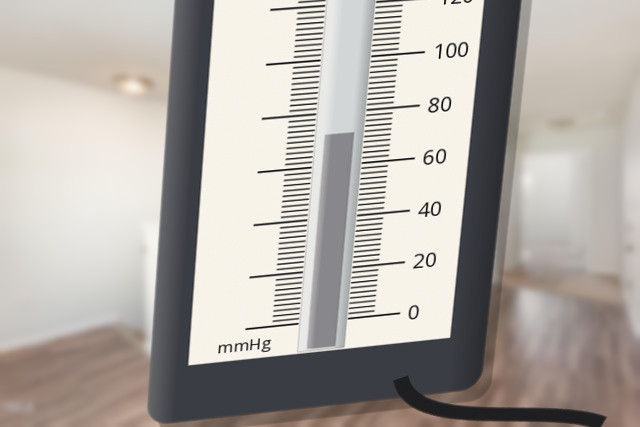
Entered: 72 (mmHg)
